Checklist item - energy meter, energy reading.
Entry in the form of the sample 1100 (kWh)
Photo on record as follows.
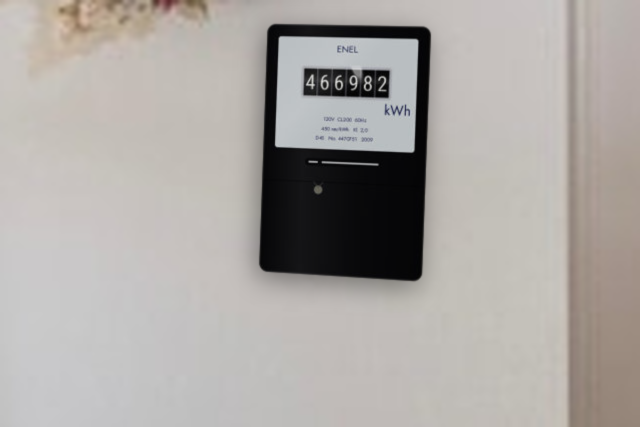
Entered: 466982 (kWh)
